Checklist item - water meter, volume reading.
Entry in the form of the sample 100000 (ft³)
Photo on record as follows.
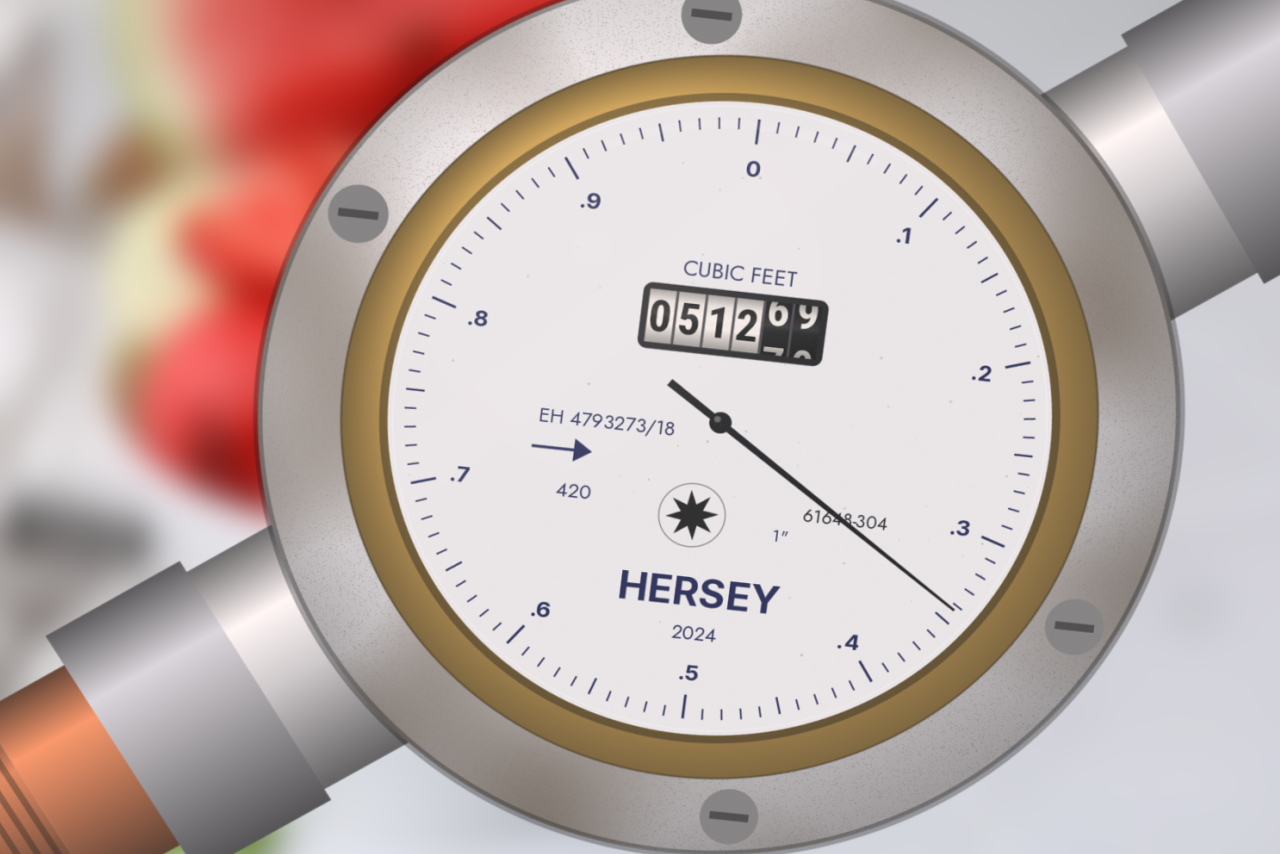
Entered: 51269.34 (ft³)
